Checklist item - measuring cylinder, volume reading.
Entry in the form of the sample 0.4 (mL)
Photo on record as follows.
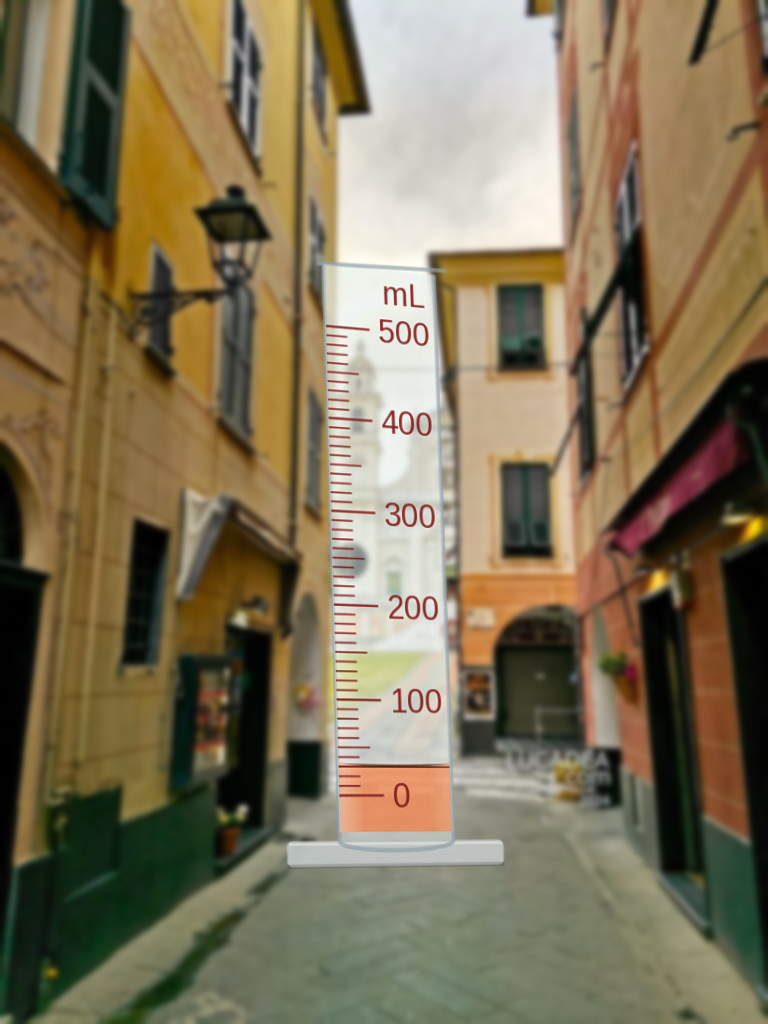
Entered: 30 (mL)
